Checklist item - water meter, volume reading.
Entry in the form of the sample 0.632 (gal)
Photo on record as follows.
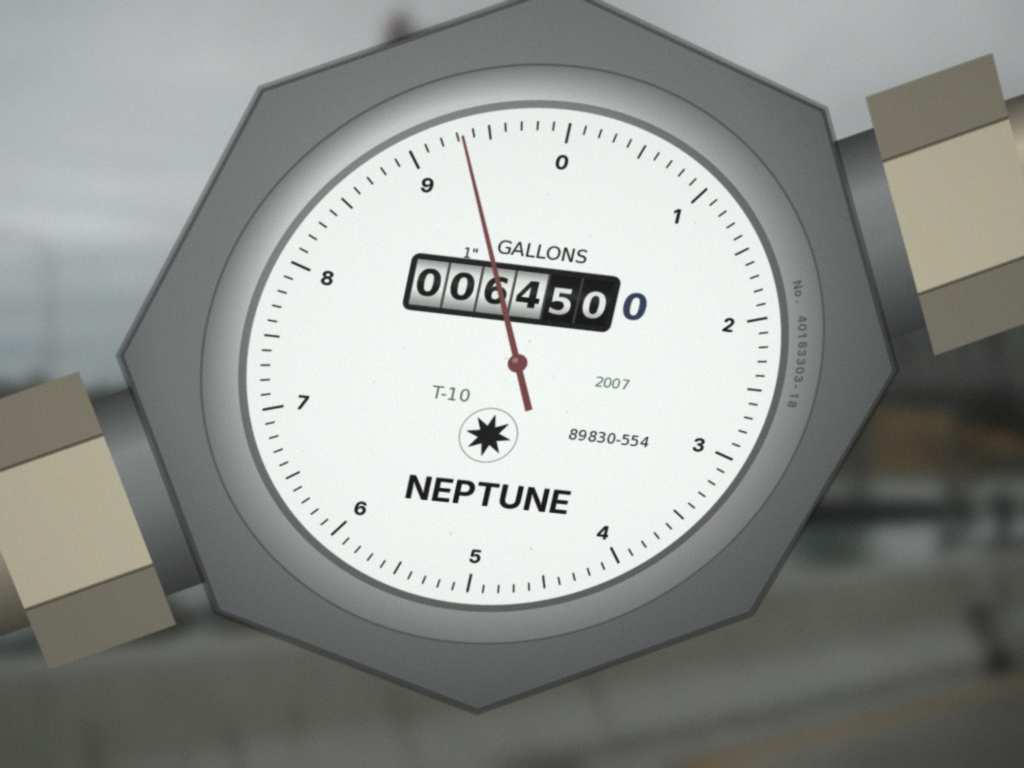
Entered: 64499.3 (gal)
